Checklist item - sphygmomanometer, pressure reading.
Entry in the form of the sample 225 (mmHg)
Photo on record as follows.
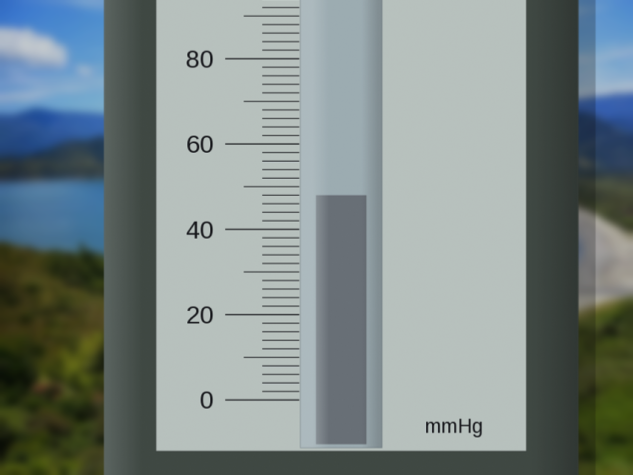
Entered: 48 (mmHg)
